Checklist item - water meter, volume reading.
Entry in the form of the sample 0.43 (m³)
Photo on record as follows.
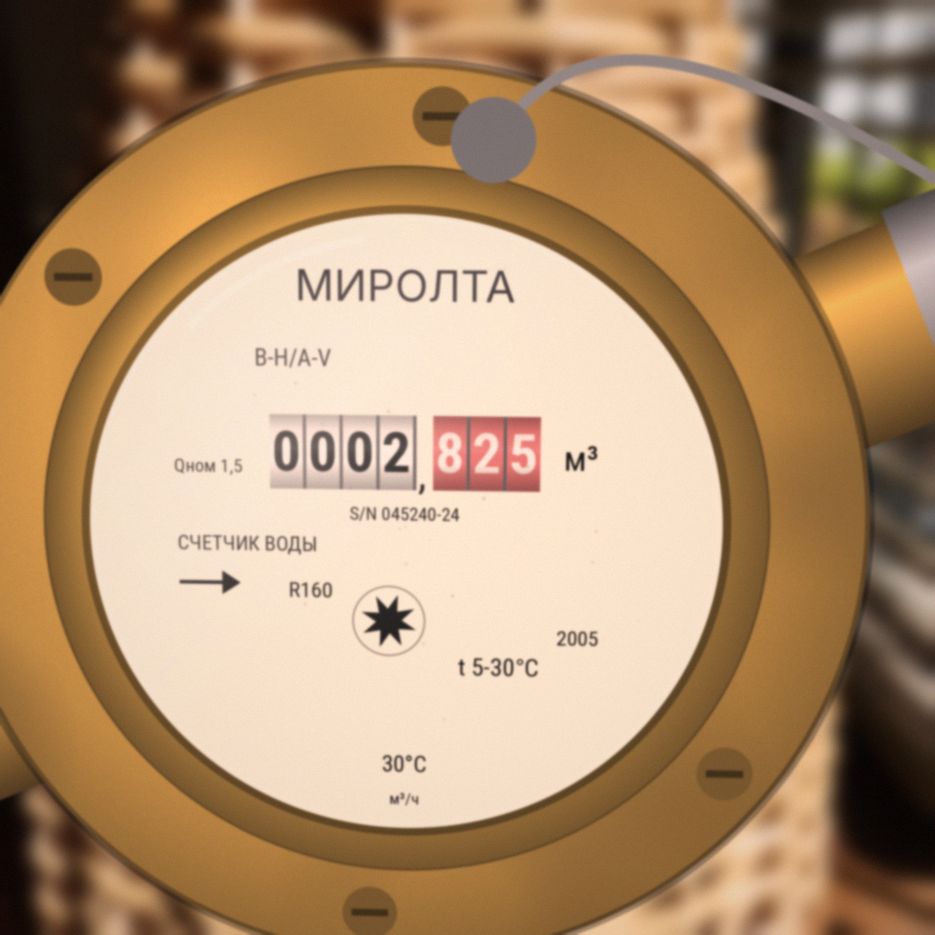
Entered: 2.825 (m³)
